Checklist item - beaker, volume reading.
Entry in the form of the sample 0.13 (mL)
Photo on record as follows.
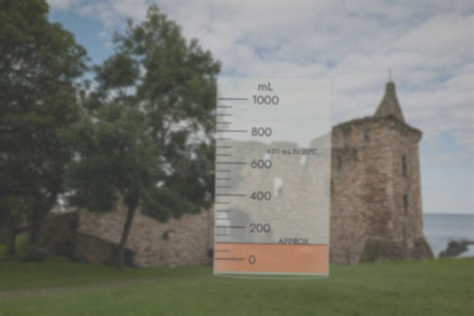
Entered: 100 (mL)
